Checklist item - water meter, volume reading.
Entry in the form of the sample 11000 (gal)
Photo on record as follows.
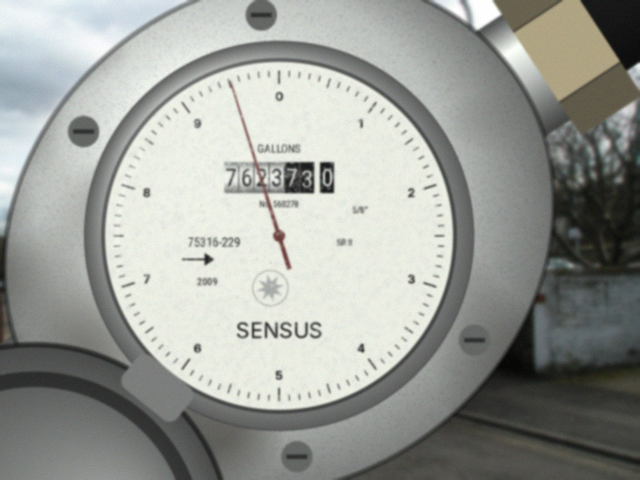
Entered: 7623729.5 (gal)
